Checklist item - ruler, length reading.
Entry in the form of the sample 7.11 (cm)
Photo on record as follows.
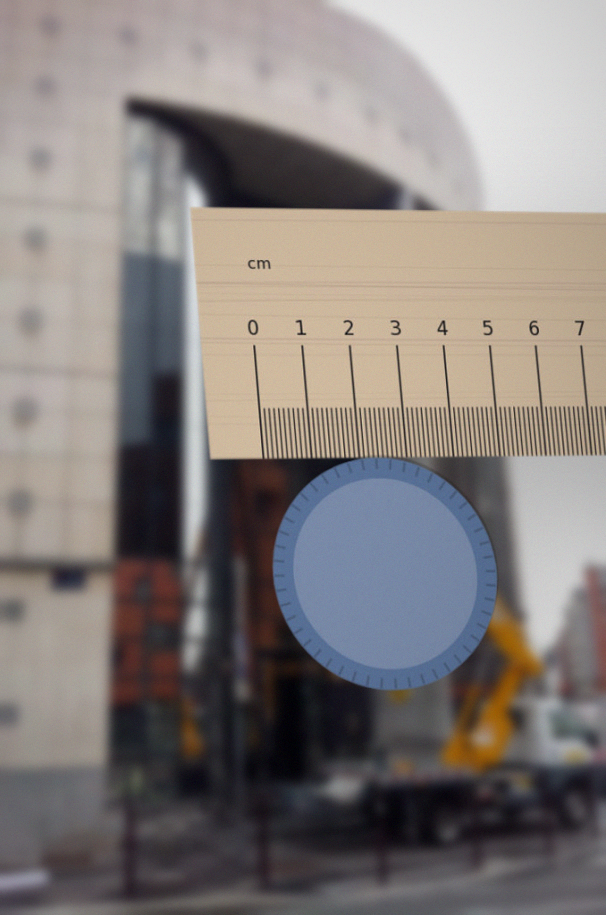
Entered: 4.7 (cm)
